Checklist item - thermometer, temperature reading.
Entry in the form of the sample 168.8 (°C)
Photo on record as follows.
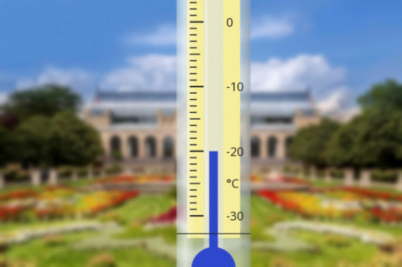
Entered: -20 (°C)
